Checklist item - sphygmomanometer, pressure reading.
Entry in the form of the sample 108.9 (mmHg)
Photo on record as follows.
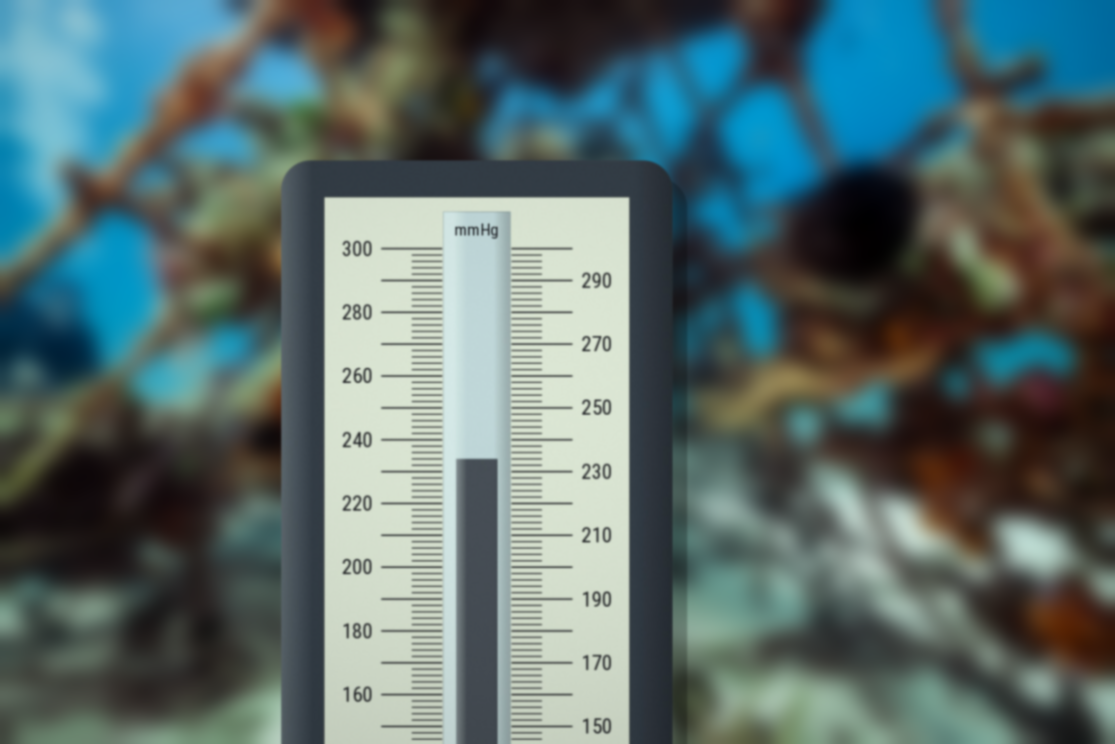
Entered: 234 (mmHg)
